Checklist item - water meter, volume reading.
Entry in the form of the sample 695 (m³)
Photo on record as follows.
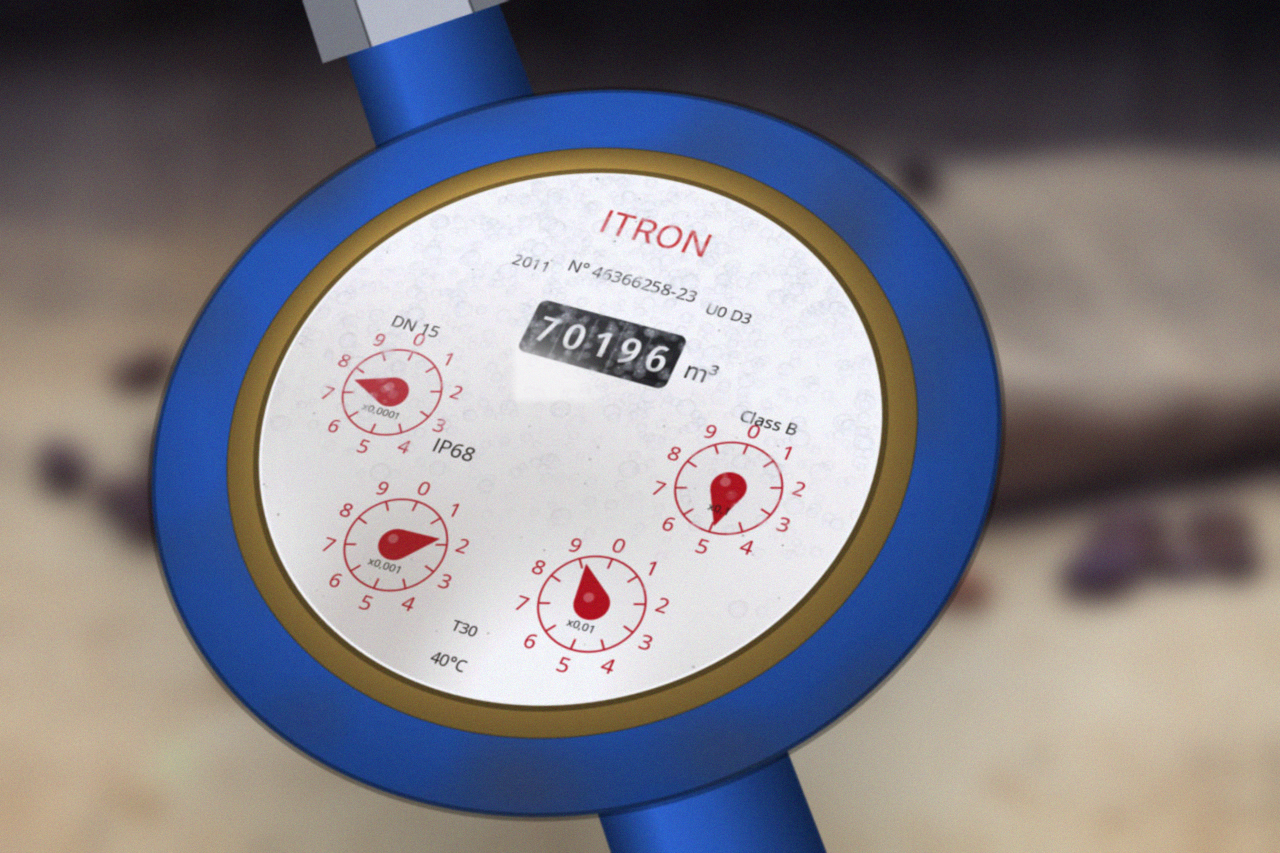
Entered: 70196.4917 (m³)
